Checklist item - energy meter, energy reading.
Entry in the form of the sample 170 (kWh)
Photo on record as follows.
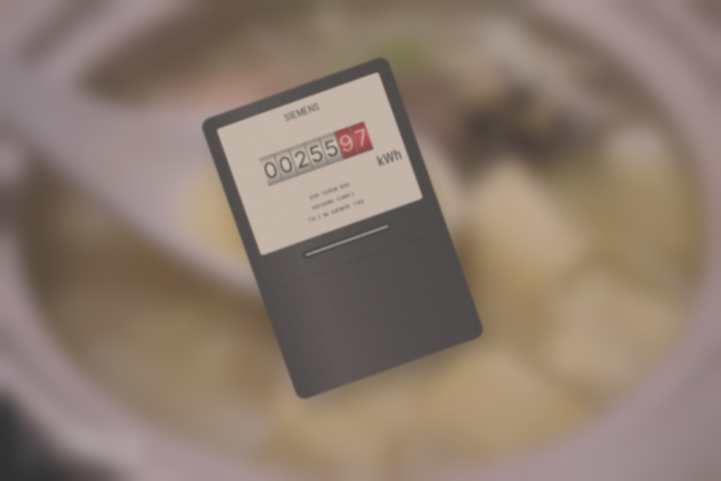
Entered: 255.97 (kWh)
